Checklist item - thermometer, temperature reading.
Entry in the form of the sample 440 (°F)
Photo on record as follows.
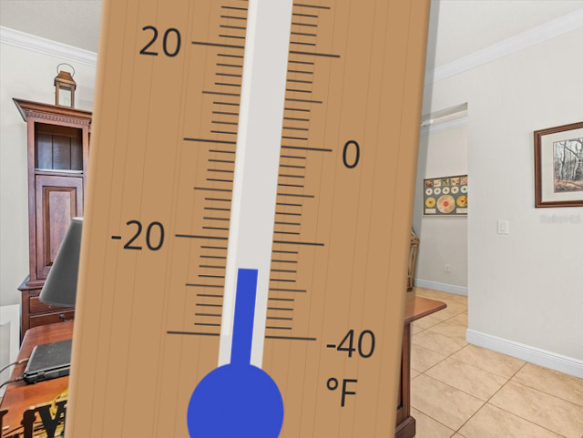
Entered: -26 (°F)
